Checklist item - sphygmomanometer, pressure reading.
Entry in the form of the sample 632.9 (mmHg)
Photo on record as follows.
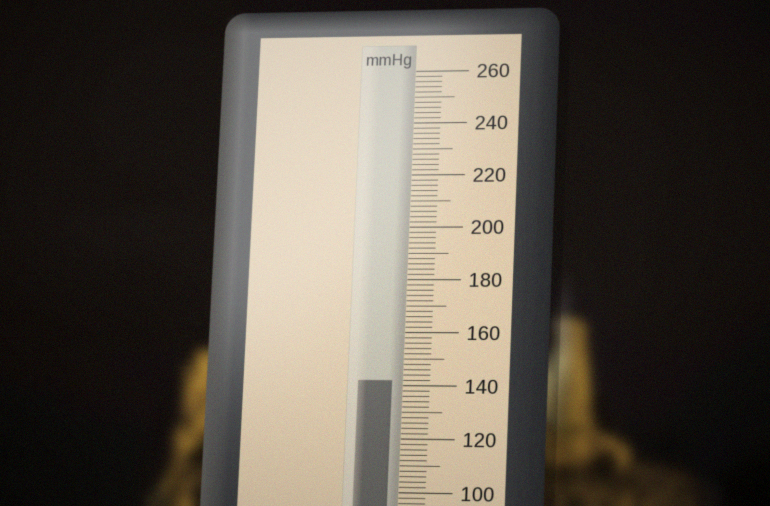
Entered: 142 (mmHg)
